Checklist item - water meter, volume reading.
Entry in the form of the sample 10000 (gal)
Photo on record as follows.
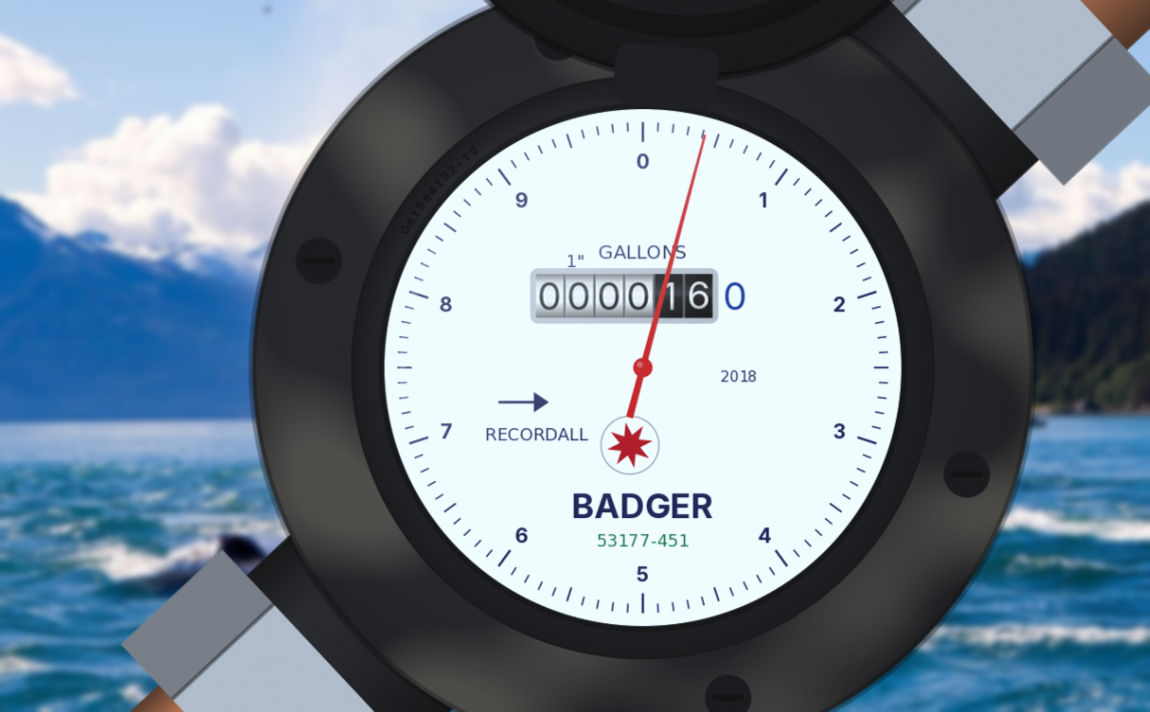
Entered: 160.4 (gal)
